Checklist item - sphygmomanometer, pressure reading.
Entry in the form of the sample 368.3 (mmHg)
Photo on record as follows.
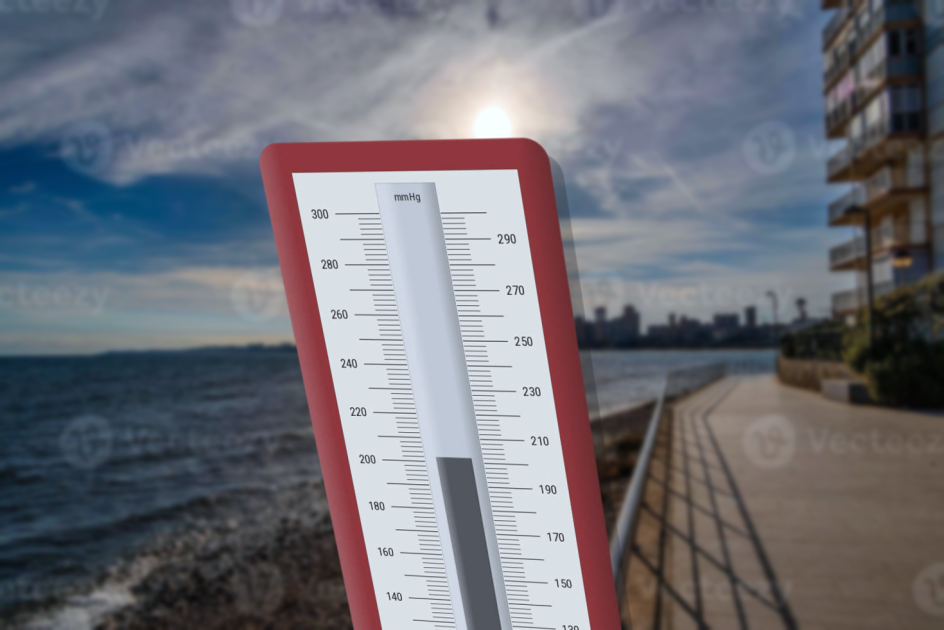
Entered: 202 (mmHg)
